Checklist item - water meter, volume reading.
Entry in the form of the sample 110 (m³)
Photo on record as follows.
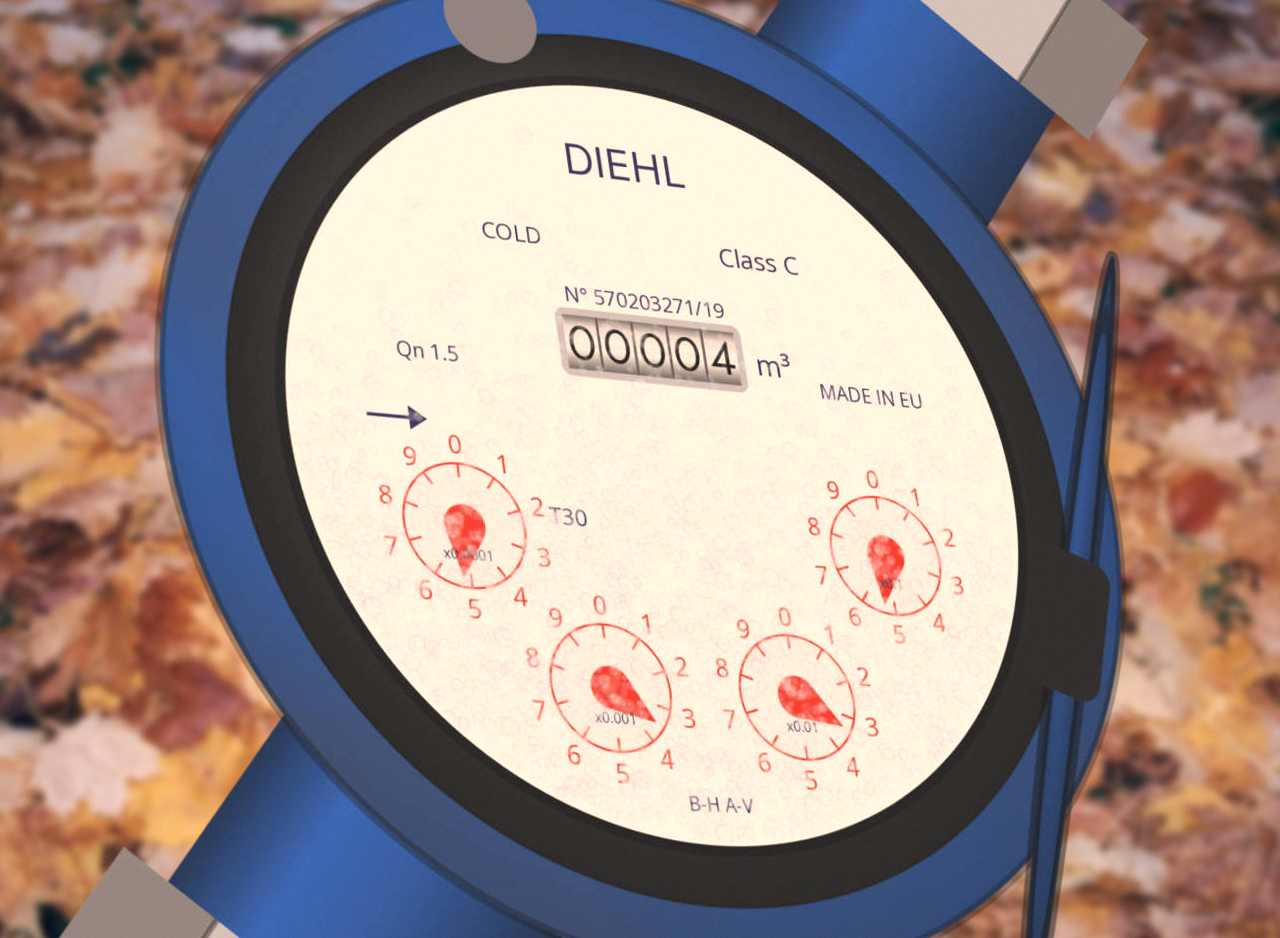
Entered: 4.5335 (m³)
